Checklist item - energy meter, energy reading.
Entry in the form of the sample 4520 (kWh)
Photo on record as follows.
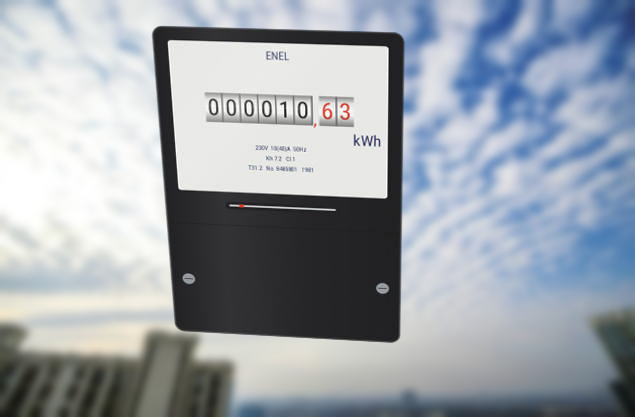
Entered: 10.63 (kWh)
